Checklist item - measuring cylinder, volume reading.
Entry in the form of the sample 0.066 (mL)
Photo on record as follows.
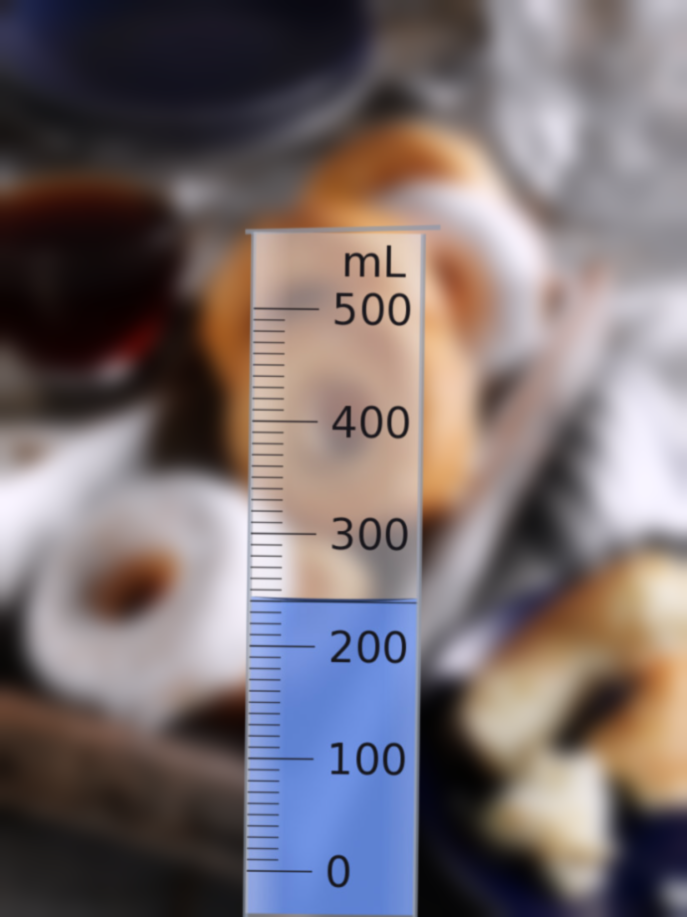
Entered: 240 (mL)
